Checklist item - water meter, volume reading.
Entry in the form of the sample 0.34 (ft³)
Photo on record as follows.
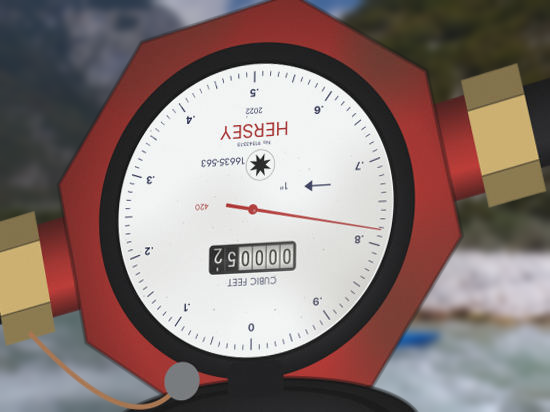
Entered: 51.78 (ft³)
